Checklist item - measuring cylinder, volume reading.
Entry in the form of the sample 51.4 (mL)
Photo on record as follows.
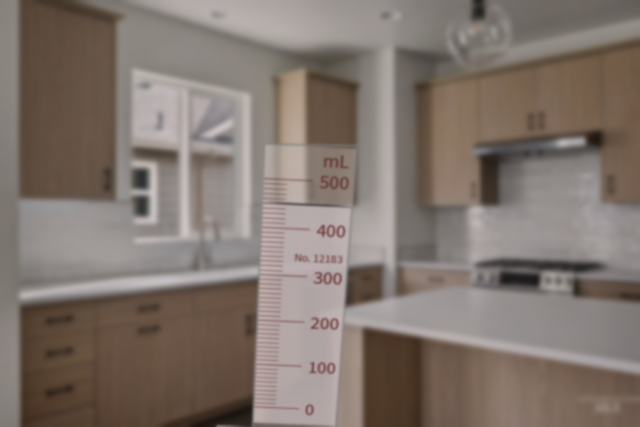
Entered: 450 (mL)
